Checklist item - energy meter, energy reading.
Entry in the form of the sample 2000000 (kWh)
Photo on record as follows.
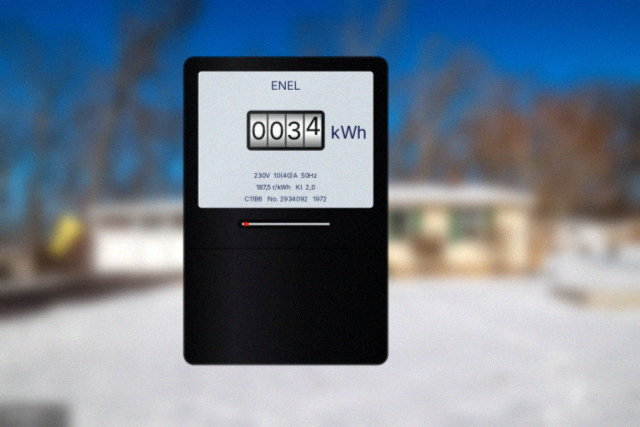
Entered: 34 (kWh)
